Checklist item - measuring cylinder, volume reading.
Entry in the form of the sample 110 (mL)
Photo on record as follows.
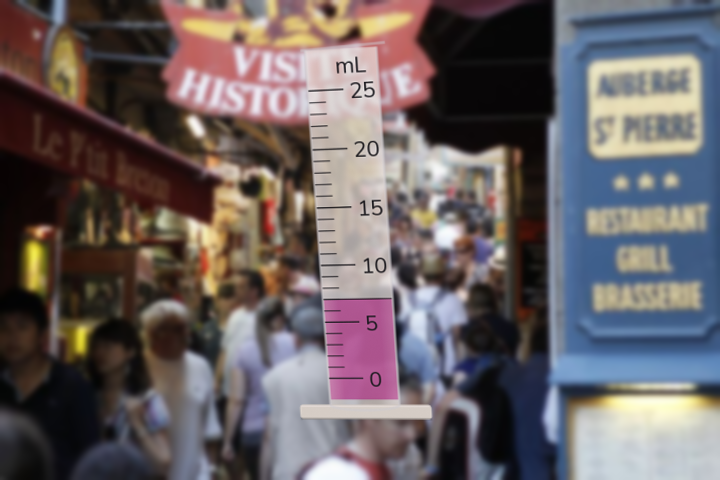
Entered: 7 (mL)
